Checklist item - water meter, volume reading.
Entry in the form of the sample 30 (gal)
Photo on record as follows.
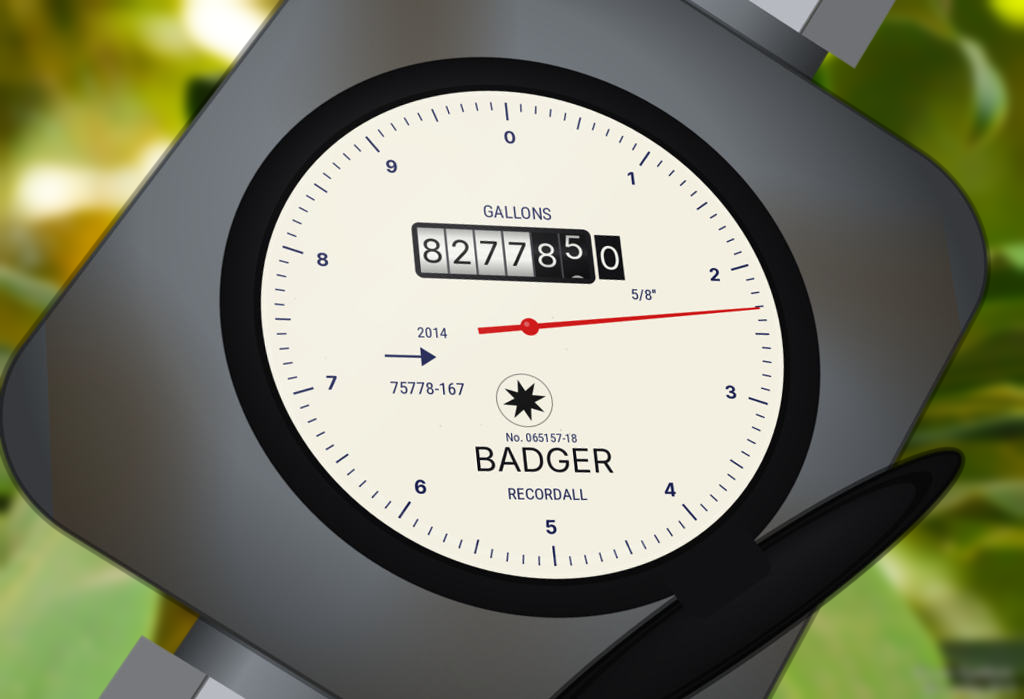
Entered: 8277852.3 (gal)
